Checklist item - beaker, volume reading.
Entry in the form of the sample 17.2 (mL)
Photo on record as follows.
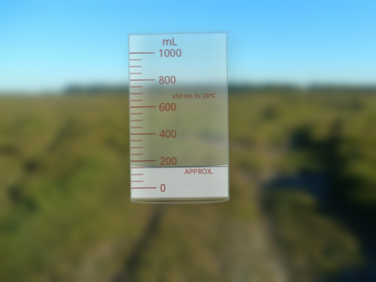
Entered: 150 (mL)
